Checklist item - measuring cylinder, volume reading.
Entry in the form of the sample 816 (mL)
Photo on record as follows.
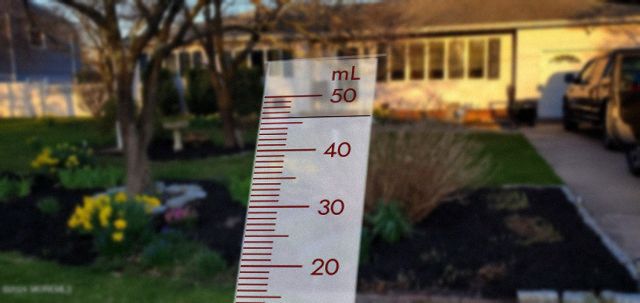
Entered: 46 (mL)
